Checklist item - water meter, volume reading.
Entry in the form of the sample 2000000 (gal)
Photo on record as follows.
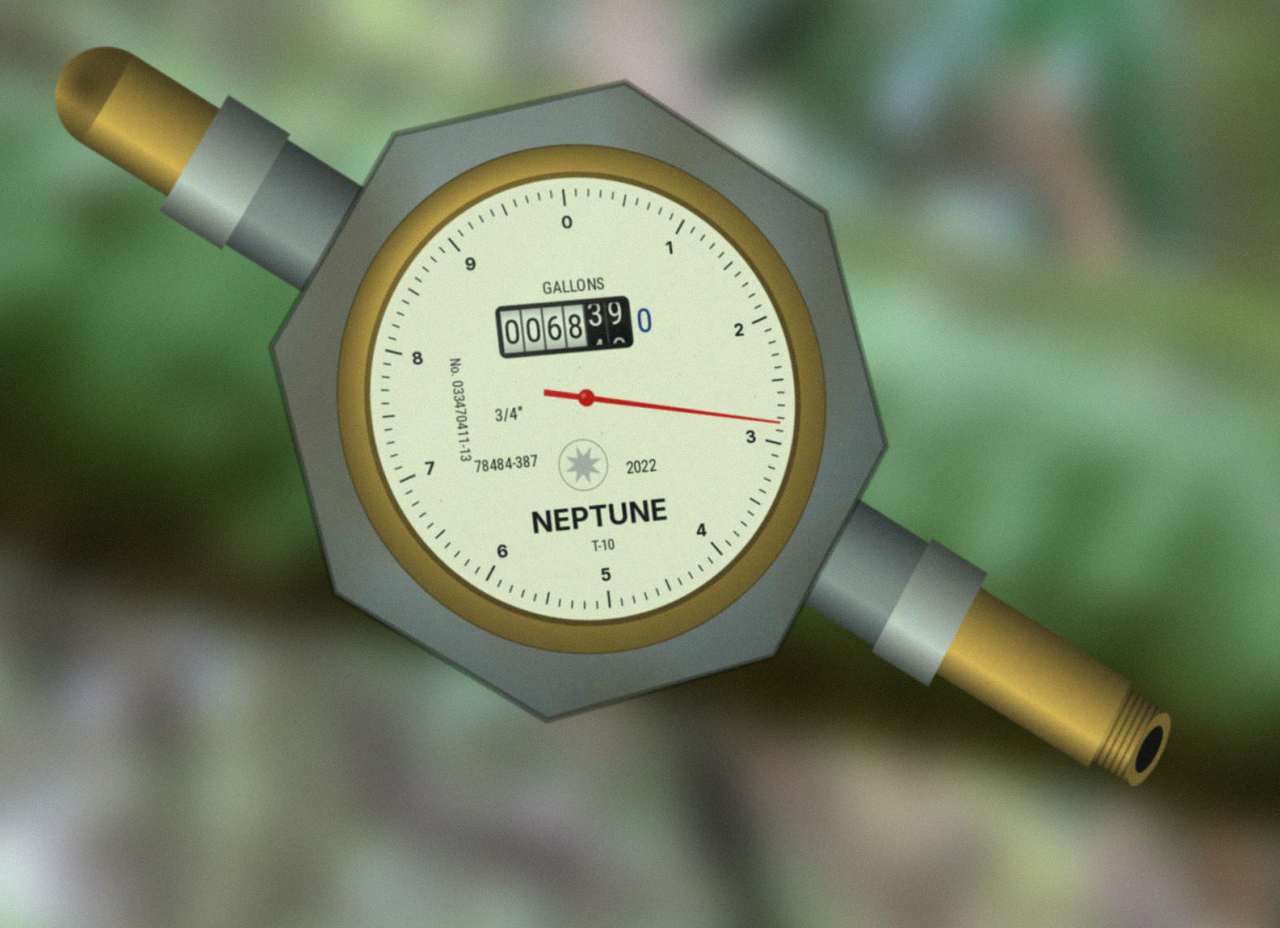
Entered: 68392.8 (gal)
